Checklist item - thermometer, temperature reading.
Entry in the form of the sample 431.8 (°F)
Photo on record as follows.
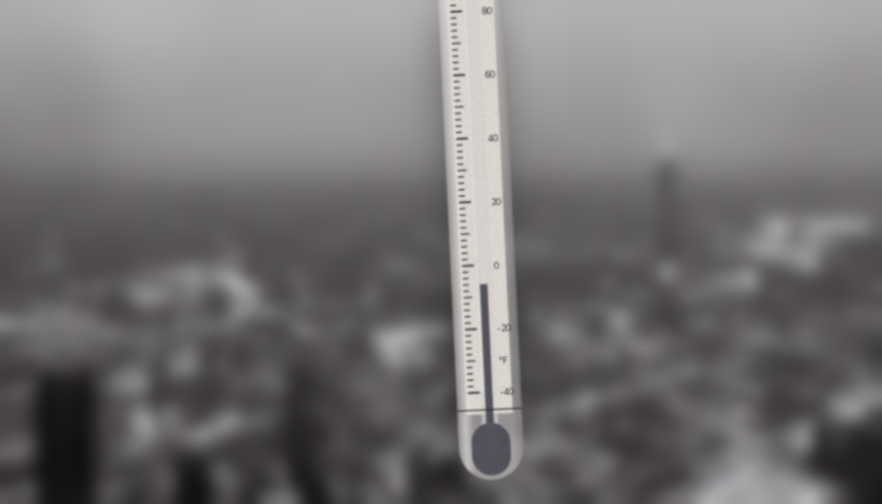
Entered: -6 (°F)
